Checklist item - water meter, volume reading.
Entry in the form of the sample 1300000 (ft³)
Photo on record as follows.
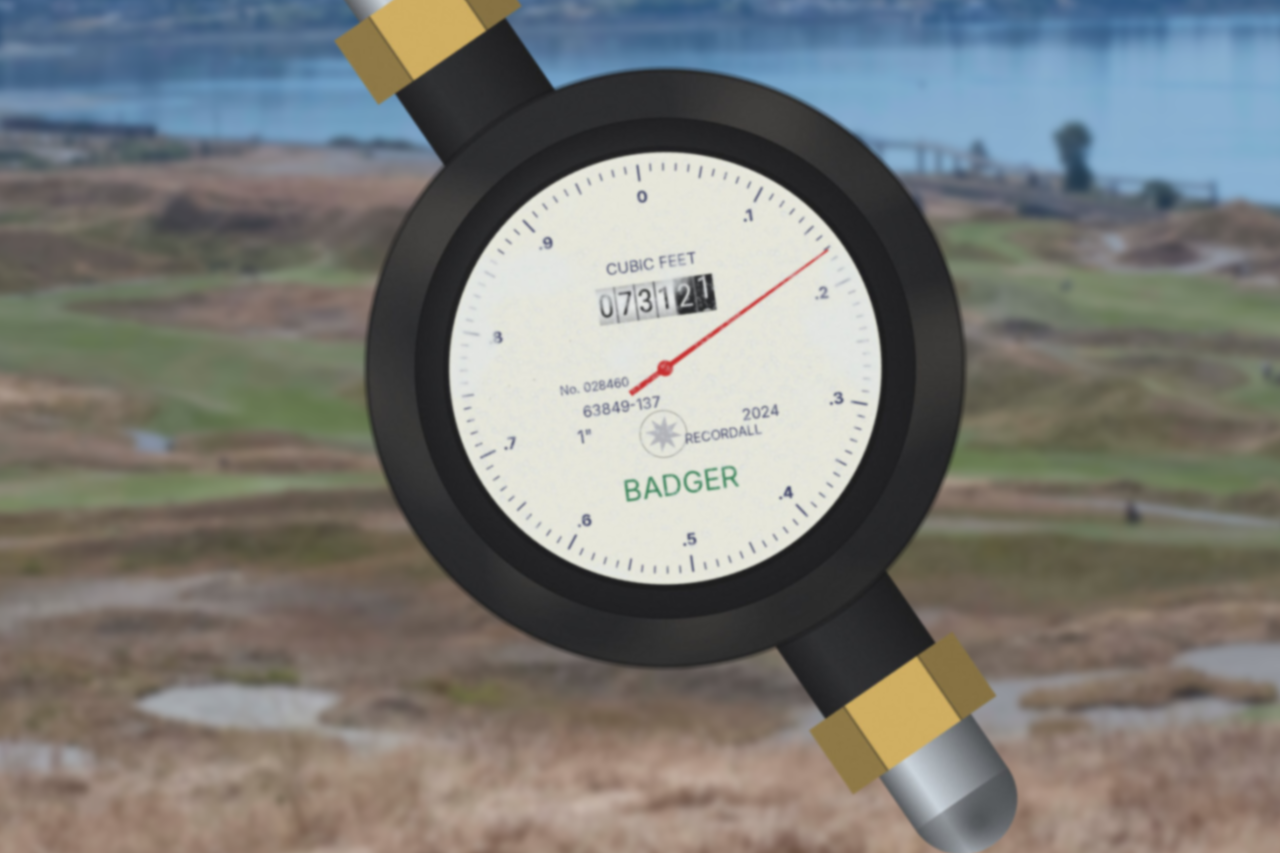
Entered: 73121.17 (ft³)
